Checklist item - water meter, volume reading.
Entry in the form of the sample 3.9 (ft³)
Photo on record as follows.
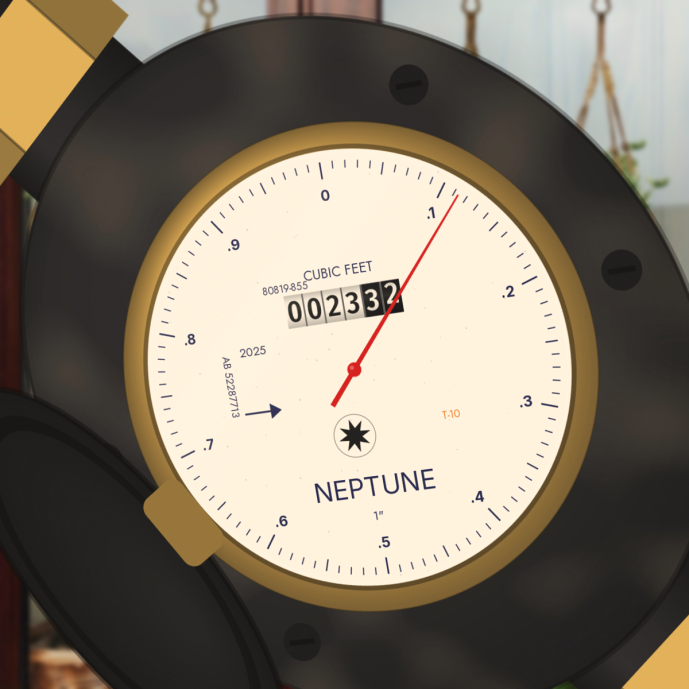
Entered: 2332.11 (ft³)
